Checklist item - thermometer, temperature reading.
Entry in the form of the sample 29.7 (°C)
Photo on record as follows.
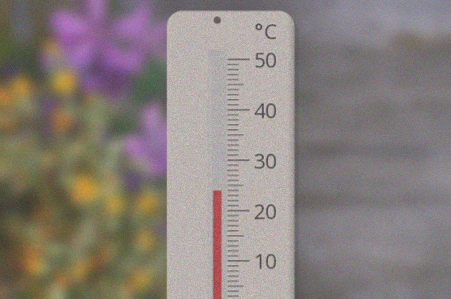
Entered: 24 (°C)
